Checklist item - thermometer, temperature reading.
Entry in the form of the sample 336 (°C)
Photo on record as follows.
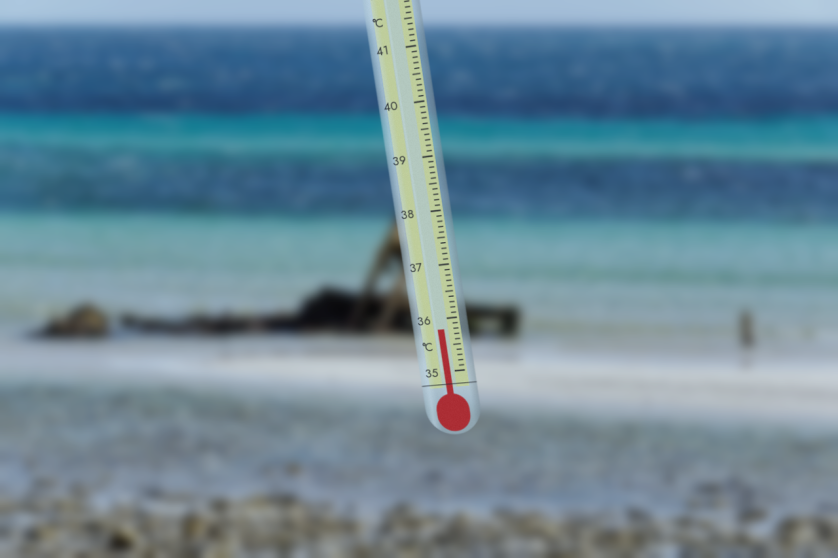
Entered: 35.8 (°C)
